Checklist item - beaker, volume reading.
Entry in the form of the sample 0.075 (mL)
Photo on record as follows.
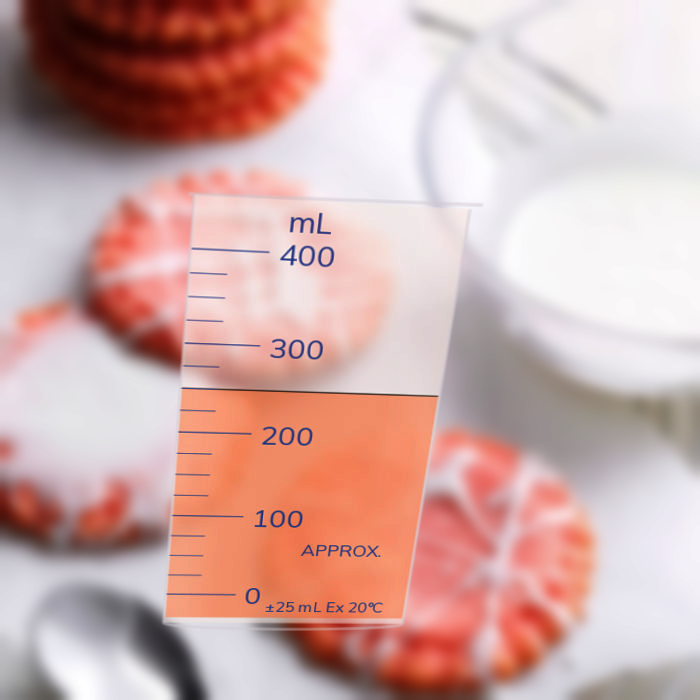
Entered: 250 (mL)
